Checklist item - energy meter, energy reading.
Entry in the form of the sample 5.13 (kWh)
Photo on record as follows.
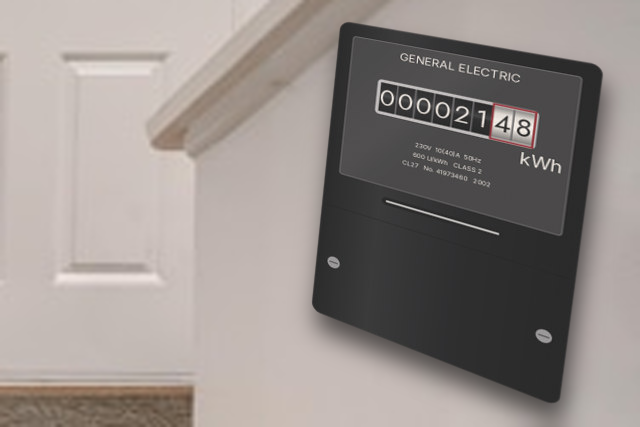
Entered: 21.48 (kWh)
